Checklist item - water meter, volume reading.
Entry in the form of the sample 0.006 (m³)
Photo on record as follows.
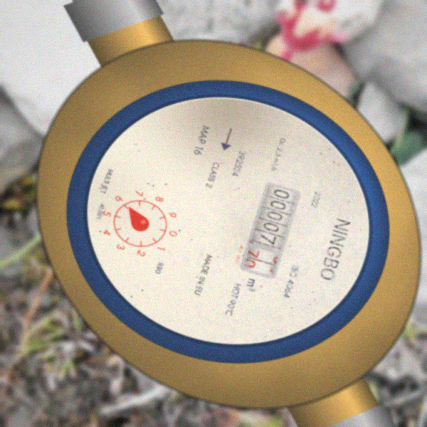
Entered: 7.696 (m³)
